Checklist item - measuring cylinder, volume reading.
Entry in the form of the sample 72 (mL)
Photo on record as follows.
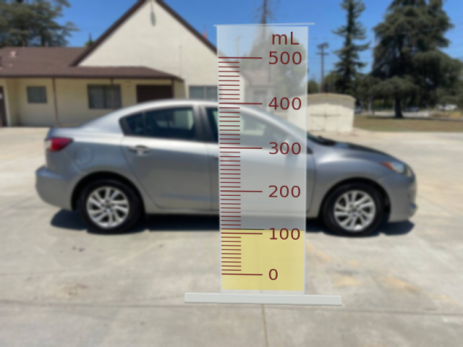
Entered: 110 (mL)
